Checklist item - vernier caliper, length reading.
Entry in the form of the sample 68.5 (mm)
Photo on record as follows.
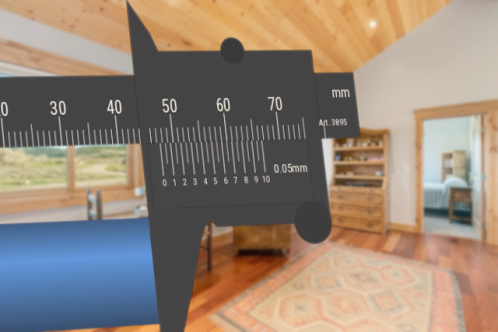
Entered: 47.6 (mm)
